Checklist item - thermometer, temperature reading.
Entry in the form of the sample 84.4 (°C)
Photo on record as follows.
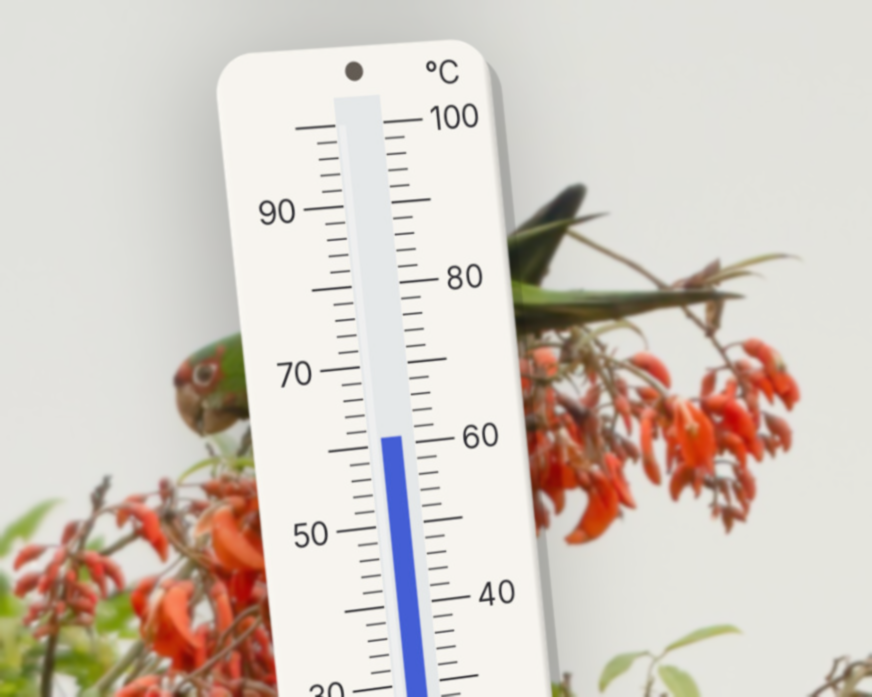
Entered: 61 (°C)
